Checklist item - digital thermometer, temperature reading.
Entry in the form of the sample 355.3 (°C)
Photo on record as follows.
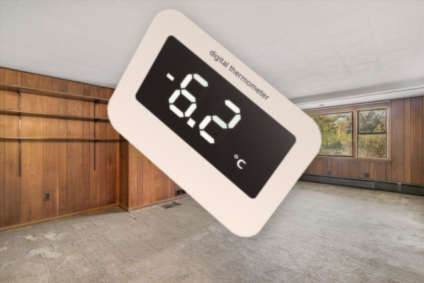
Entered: -6.2 (°C)
